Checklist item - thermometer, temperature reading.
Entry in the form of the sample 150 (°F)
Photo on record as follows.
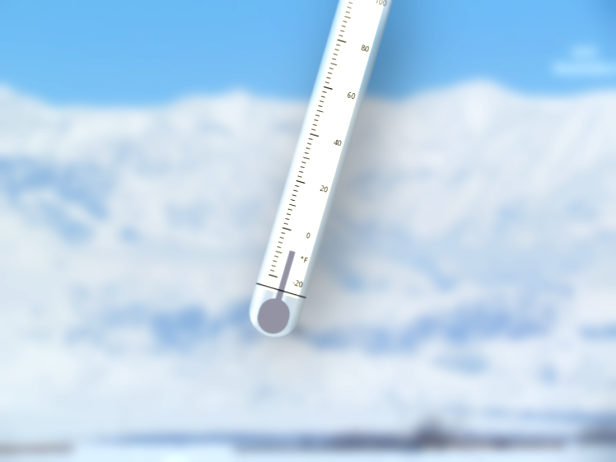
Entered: -8 (°F)
